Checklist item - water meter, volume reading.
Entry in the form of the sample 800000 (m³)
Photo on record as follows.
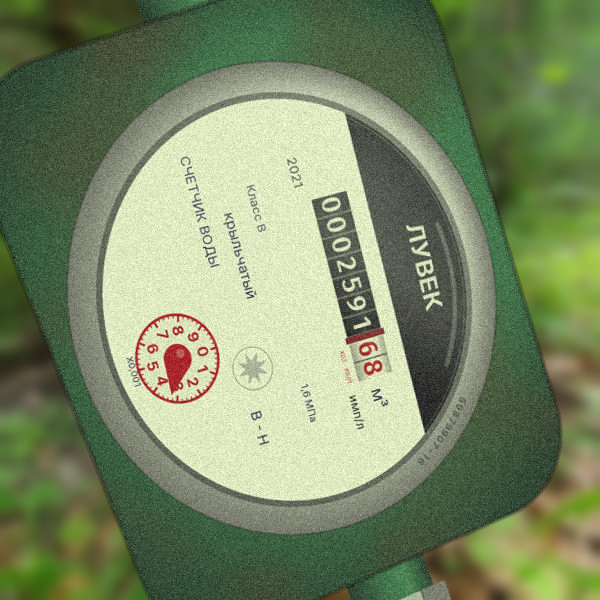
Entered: 2591.683 (m³)
